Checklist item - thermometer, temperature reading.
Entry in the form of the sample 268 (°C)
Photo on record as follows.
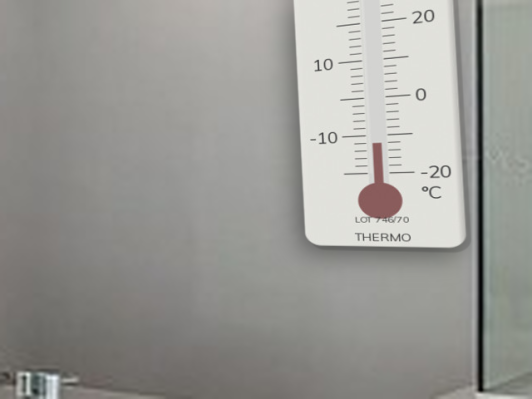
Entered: -12 (°C)
